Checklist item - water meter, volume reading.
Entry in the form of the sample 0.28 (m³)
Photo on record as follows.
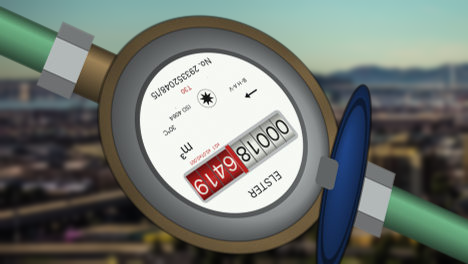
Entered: 18.6419 (m³)
